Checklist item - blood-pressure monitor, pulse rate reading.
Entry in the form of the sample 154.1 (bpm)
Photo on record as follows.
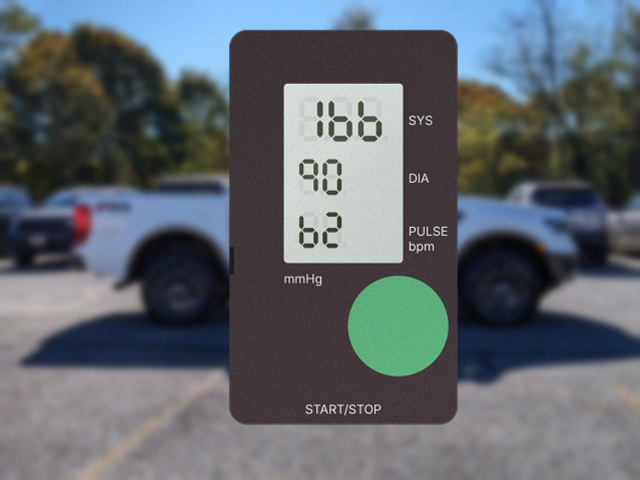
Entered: 62 (bpm)
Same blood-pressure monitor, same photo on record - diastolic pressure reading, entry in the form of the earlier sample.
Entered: 90 (mmHg)
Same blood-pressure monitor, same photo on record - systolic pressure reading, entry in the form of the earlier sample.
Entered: 166 (mmHg)
